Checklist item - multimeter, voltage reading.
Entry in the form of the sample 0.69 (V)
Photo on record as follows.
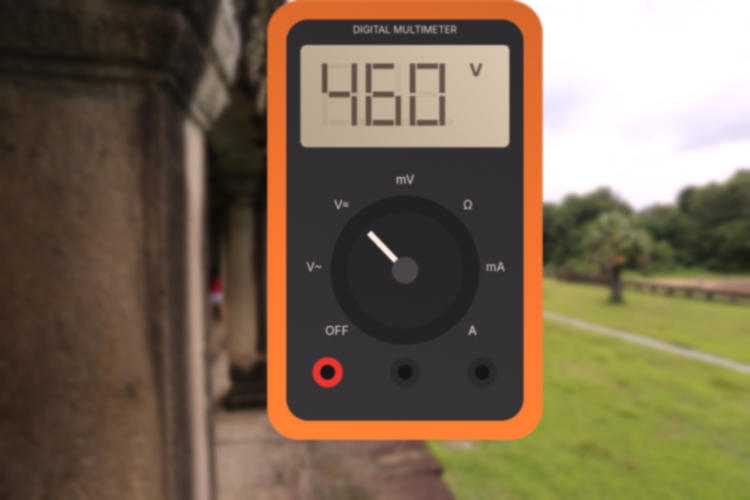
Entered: 460 (V)
